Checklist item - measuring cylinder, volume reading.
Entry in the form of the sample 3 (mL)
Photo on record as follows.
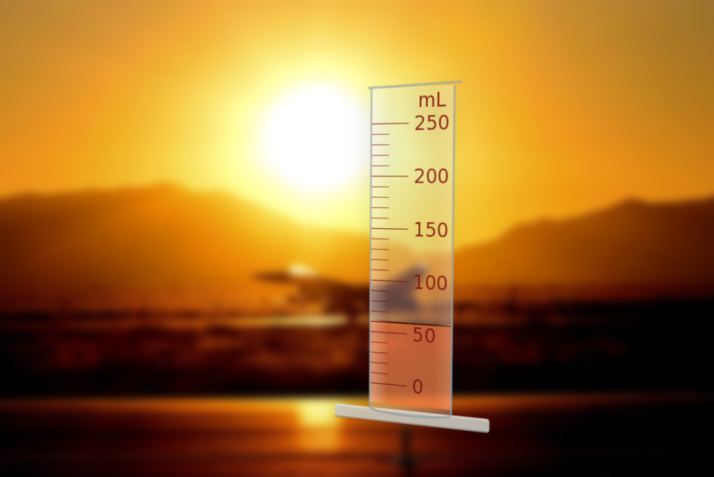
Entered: 60 (mL)
